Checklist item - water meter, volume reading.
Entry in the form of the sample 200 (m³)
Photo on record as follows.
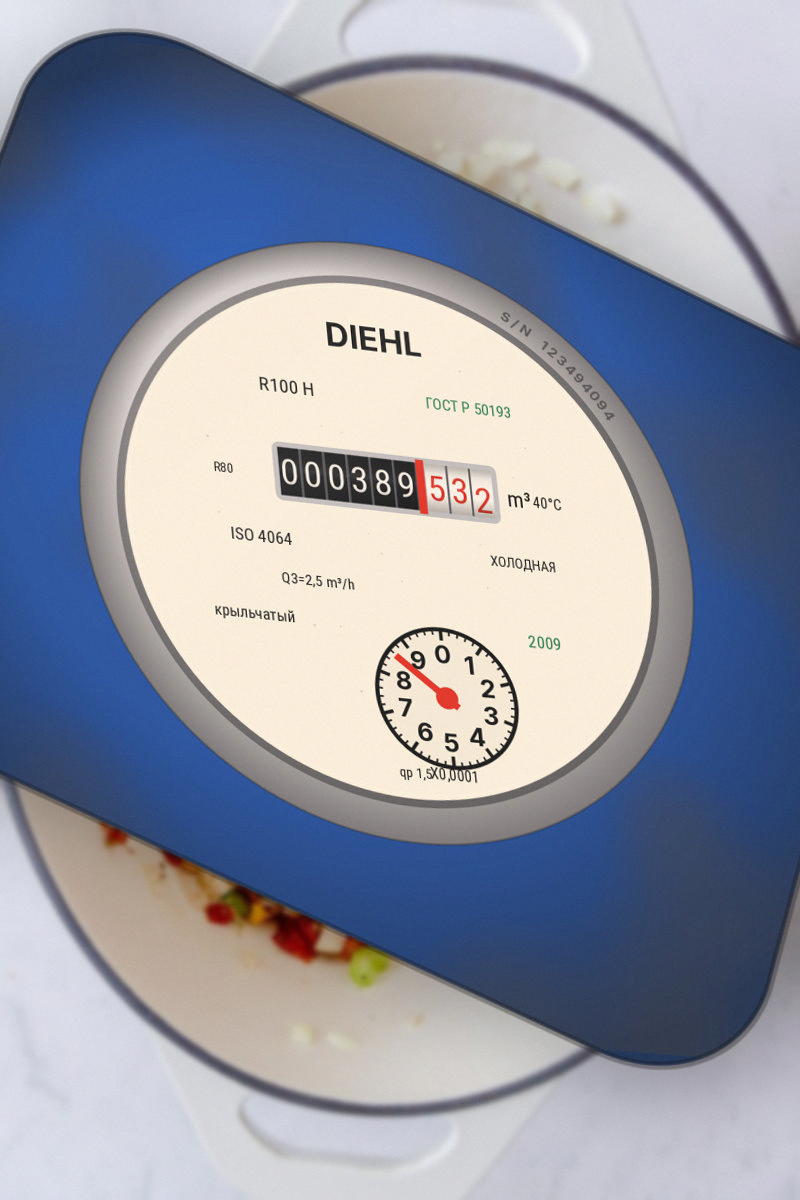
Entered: 389.5318 (m³)
